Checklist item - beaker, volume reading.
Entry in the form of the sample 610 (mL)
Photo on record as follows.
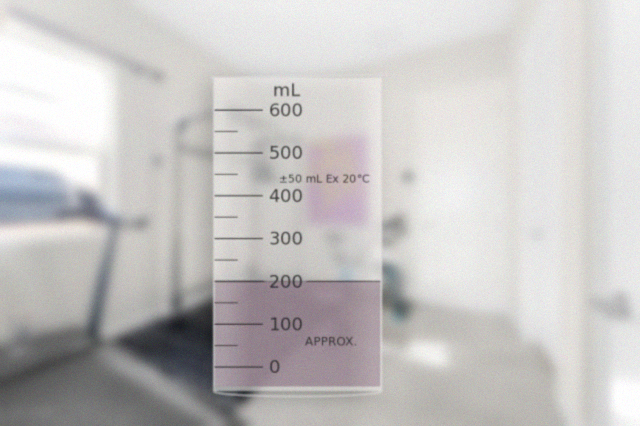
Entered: 200 (mL)
